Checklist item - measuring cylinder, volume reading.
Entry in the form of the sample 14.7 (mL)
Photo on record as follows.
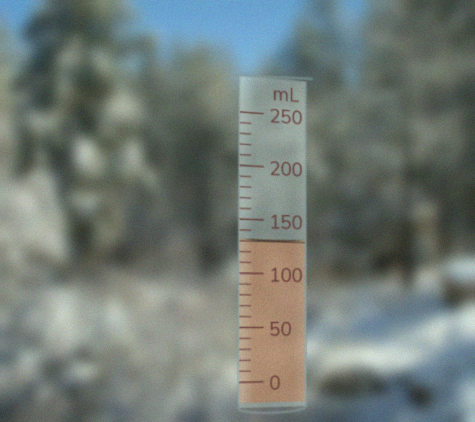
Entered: 130 (mL)
